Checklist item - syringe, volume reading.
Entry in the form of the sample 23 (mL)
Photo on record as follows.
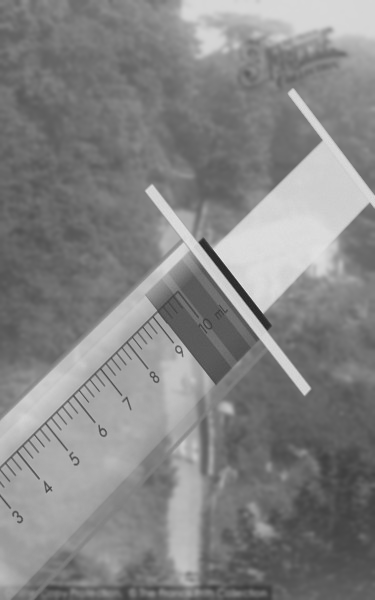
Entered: 9.2 (mL)
